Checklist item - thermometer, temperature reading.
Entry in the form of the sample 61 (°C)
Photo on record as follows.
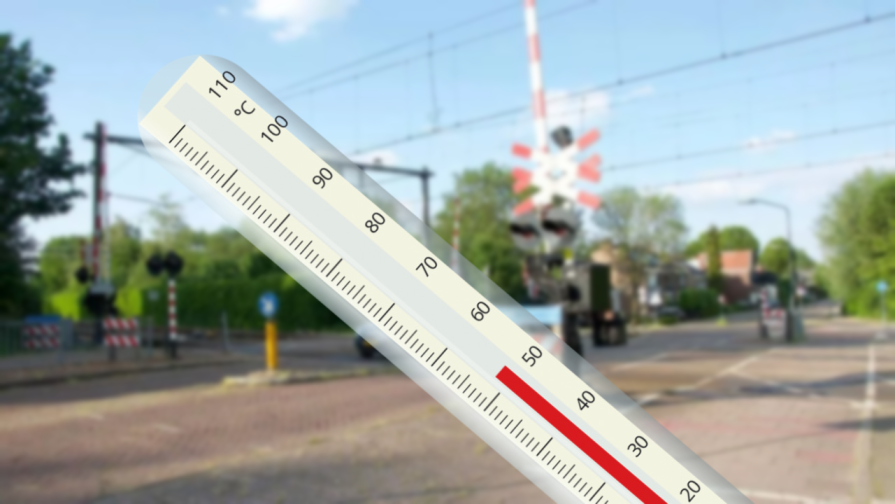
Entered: 52 (°C)
